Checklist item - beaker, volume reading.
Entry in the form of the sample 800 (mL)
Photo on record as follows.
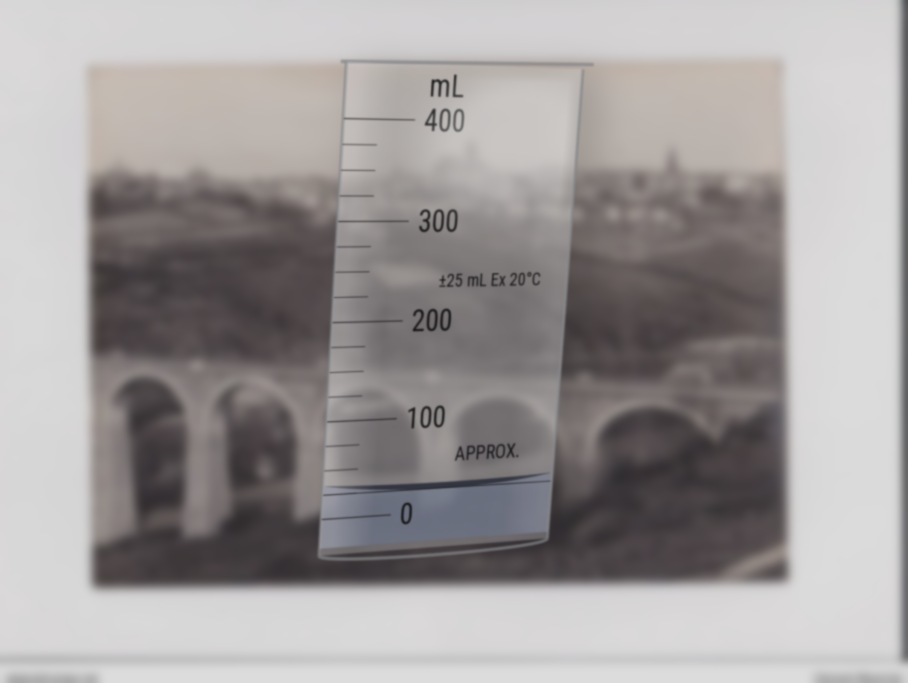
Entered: 25 (mL)
